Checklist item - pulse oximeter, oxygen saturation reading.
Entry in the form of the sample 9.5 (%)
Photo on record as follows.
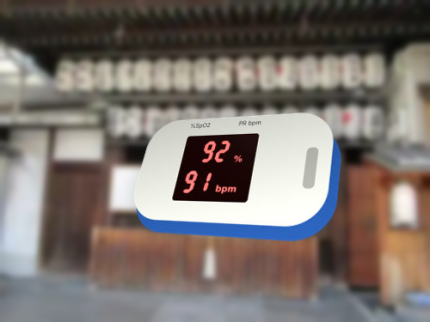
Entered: 92 (%)
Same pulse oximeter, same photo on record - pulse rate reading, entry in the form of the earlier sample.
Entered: 91 (bpm)
